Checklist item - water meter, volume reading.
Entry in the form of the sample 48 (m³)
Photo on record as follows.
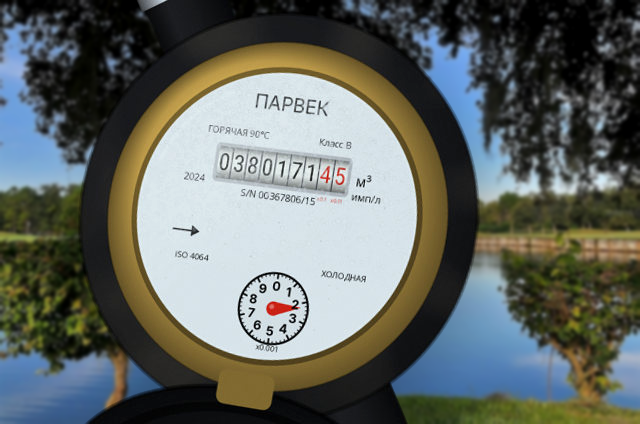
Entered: 380171.452 (m³)
